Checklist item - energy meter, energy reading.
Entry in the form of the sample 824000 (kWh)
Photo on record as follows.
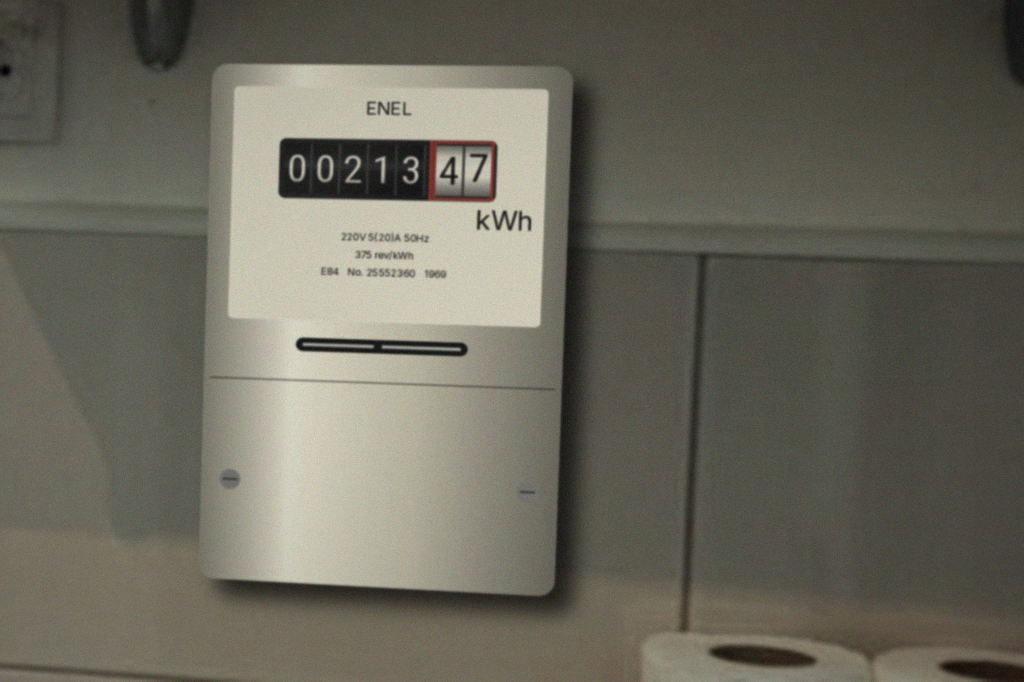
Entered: 213.47 (kWh)
